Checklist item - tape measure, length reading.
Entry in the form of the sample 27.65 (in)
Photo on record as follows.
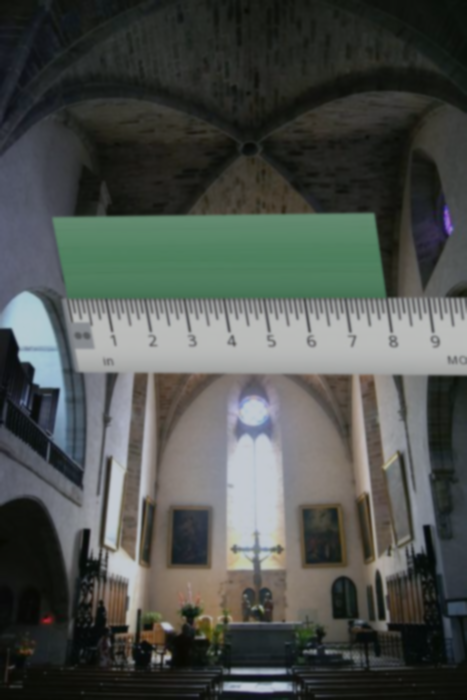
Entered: 8 (in)
